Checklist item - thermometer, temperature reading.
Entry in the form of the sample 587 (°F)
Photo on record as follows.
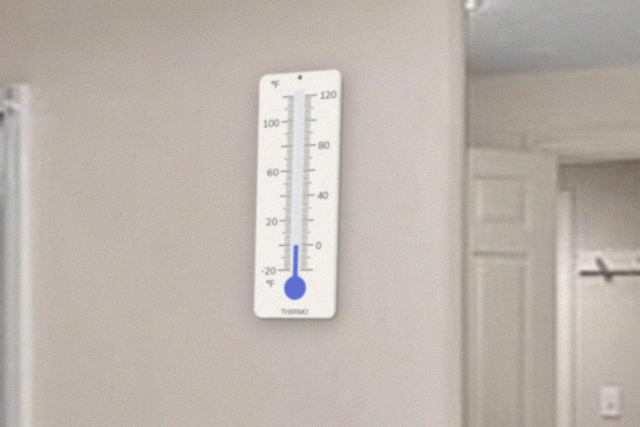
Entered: 0 (°F)
